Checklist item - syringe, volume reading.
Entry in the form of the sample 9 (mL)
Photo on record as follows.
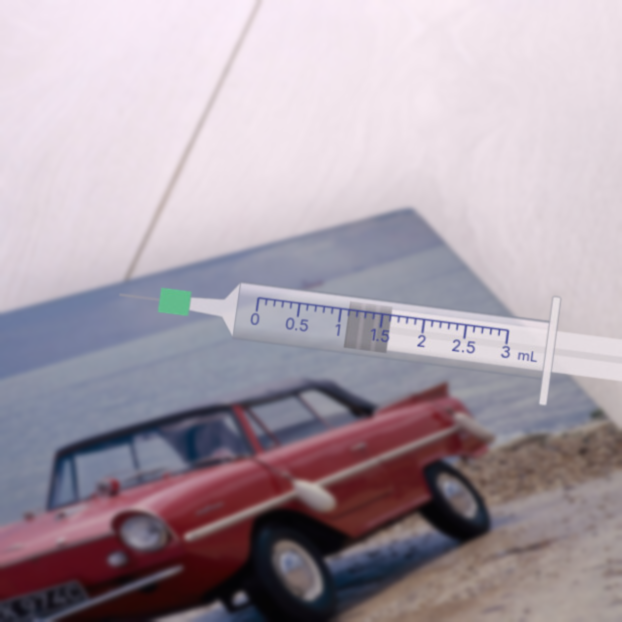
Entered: 1.1 (mL)
